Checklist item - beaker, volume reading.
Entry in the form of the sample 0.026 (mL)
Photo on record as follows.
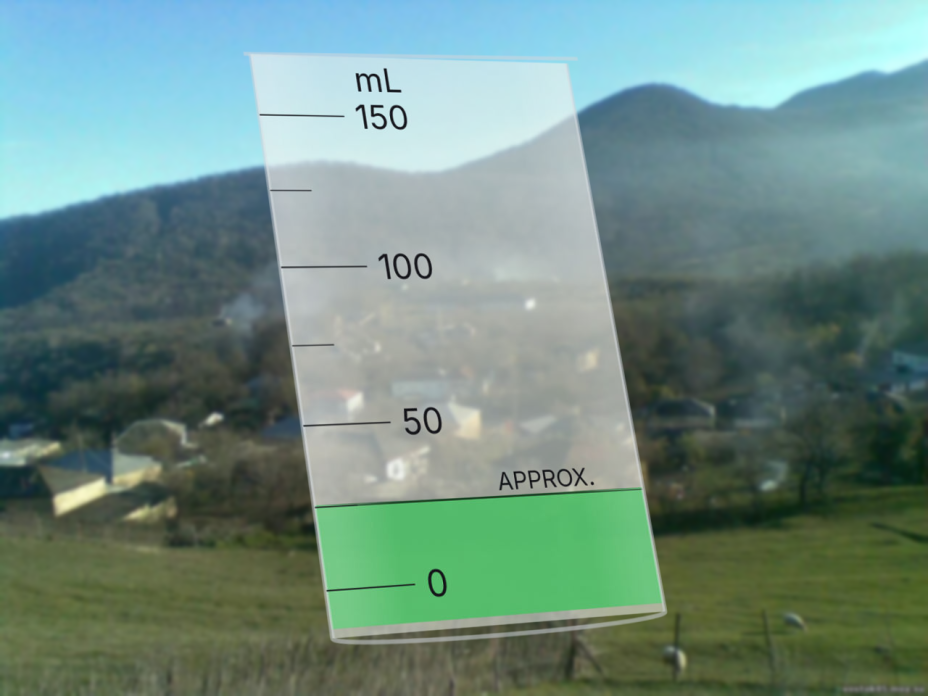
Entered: 25 (mL)
